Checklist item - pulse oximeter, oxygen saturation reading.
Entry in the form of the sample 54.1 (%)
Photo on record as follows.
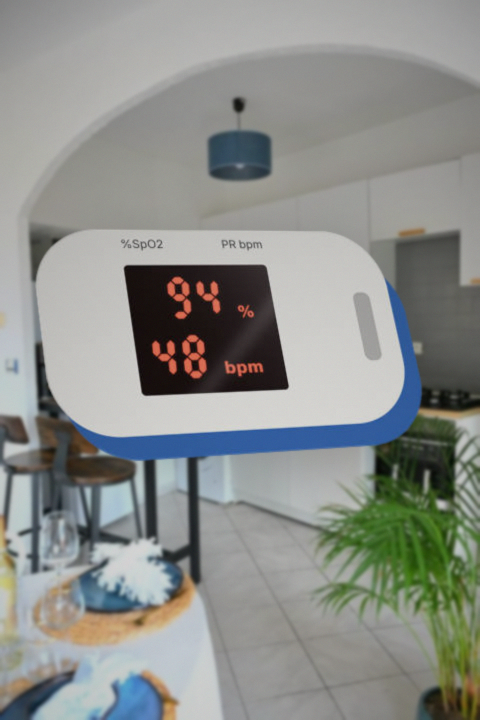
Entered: 94 (%)
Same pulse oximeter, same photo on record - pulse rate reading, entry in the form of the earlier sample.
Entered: 48 (bpm)
